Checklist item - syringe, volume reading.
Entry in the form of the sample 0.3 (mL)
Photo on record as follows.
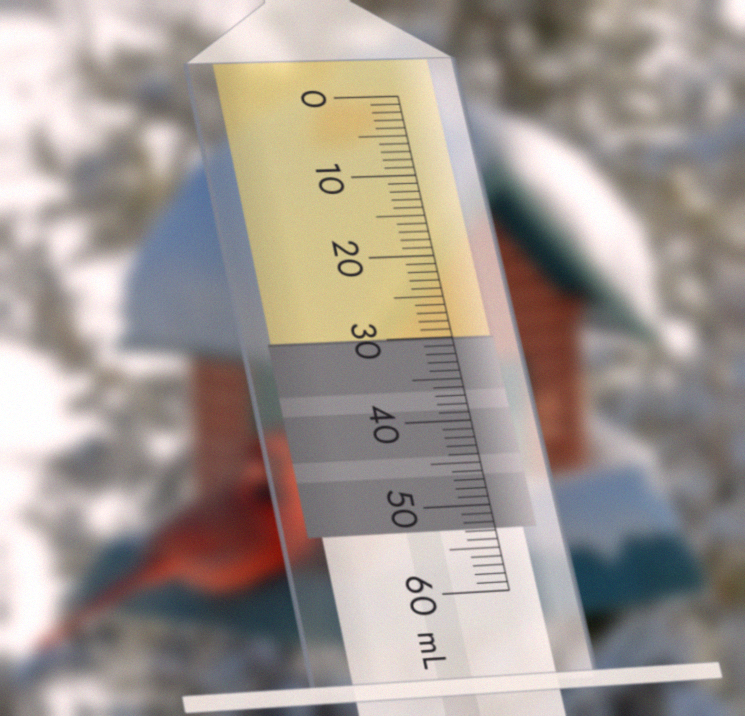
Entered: 30 (mL)
